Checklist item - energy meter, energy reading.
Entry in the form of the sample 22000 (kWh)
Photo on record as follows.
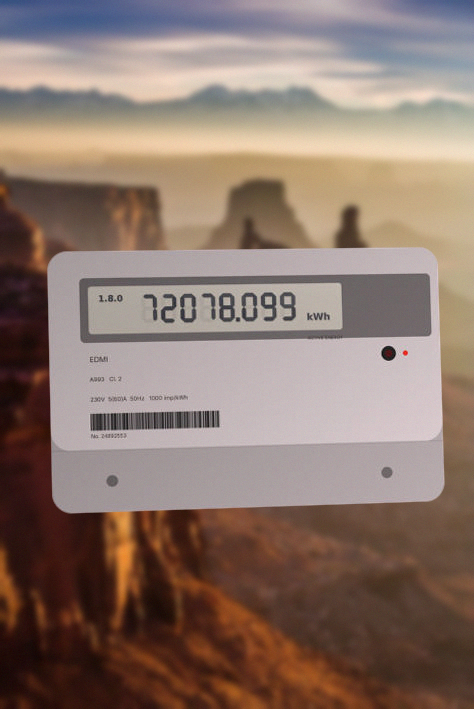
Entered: 72078.099 (kWh)
